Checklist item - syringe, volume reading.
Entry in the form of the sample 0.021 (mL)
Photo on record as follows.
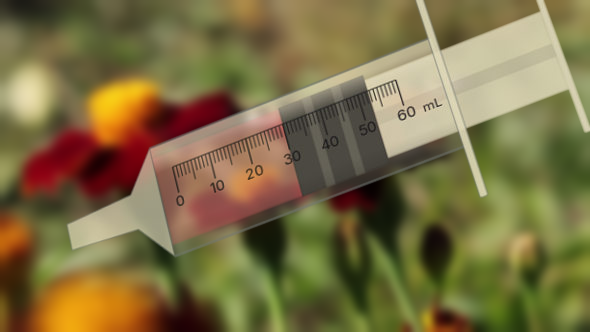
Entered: 30 (mL)
